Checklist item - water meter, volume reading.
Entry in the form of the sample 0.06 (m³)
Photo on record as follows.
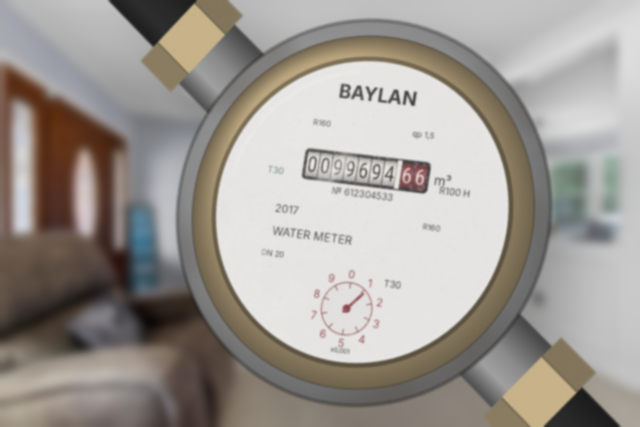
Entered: 99694.661 (m³)
